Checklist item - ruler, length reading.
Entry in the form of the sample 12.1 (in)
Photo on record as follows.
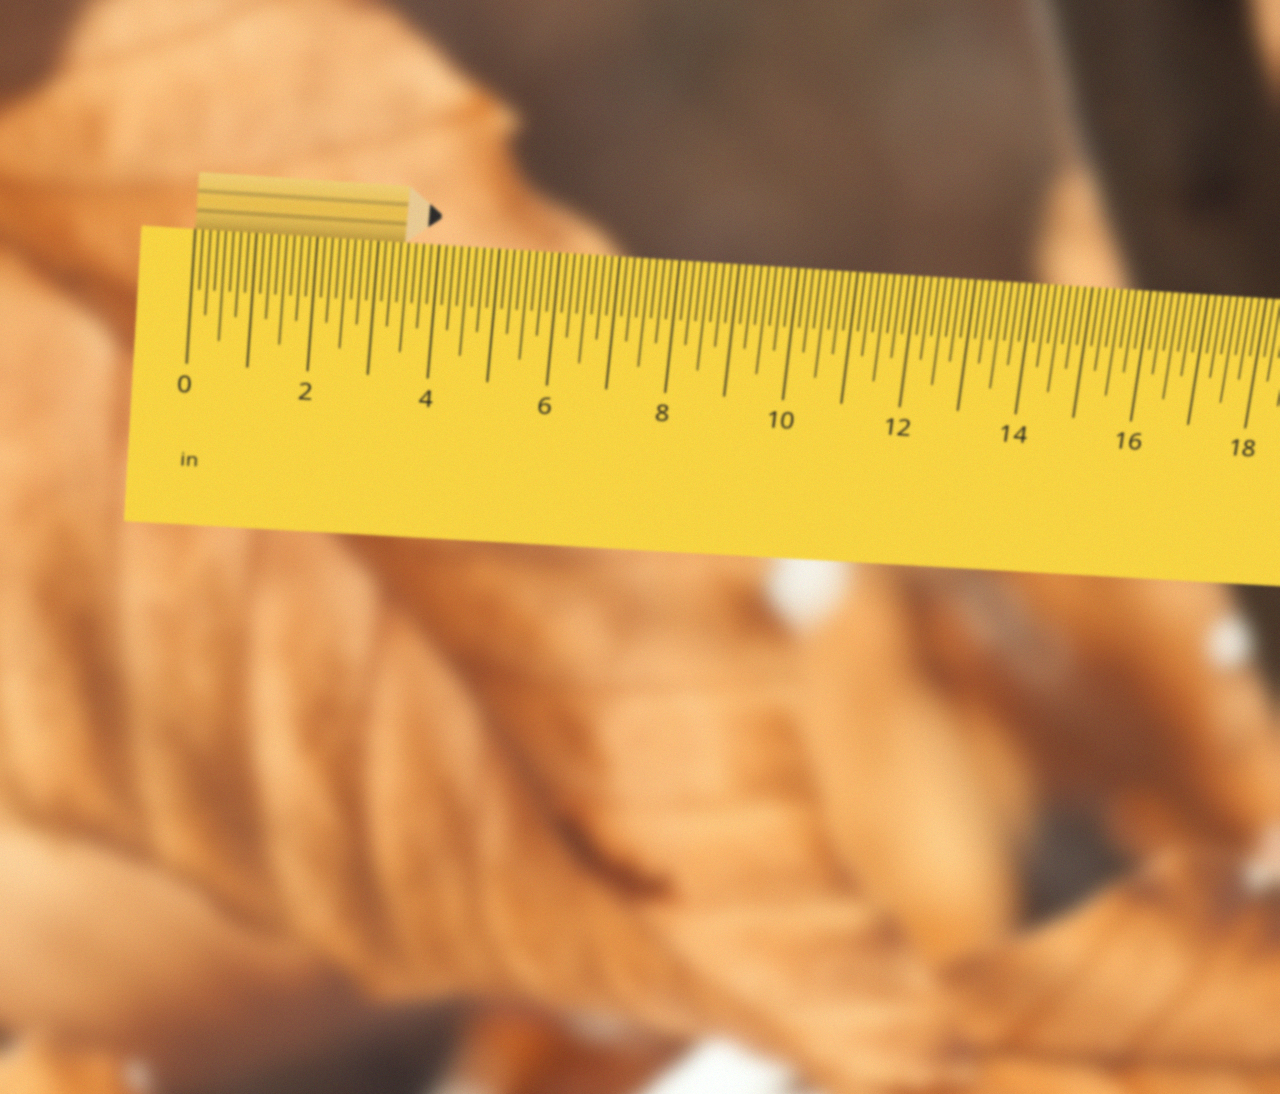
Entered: 4 (in)
